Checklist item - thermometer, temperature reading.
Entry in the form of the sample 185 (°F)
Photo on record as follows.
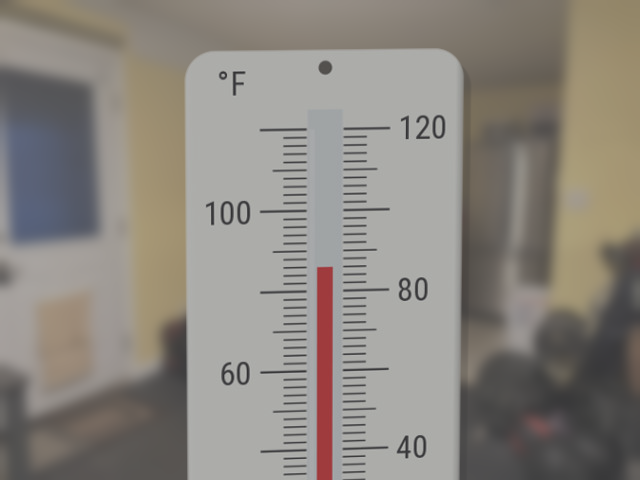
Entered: 86 (°F)
